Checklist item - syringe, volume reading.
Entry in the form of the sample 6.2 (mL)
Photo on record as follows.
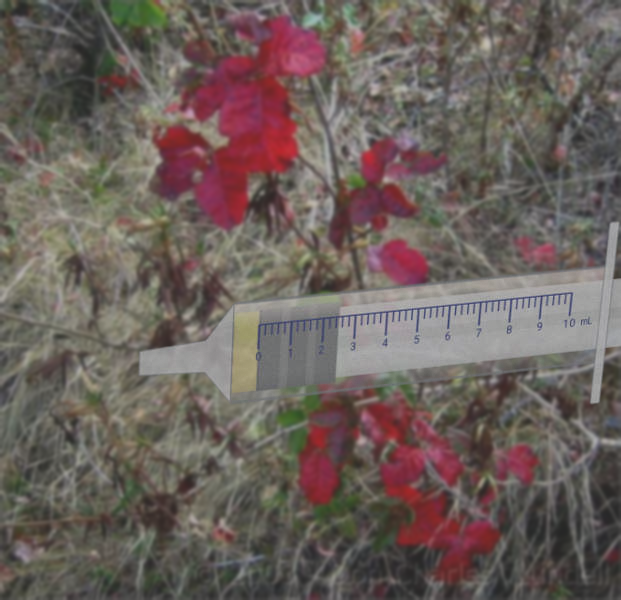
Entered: 0 (mL)
